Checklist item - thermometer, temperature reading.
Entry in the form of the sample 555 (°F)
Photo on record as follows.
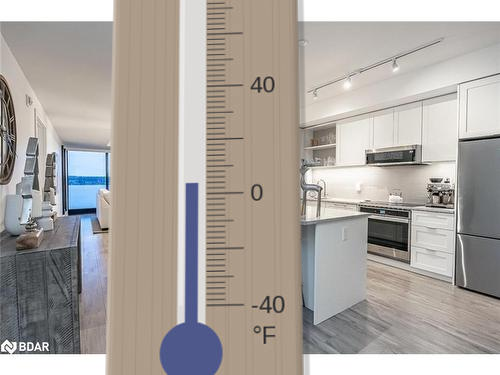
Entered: 4 (°F)
